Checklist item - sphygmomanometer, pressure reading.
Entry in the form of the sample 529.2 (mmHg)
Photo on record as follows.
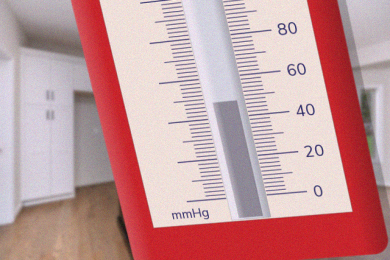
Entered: 48 (mmHg)
